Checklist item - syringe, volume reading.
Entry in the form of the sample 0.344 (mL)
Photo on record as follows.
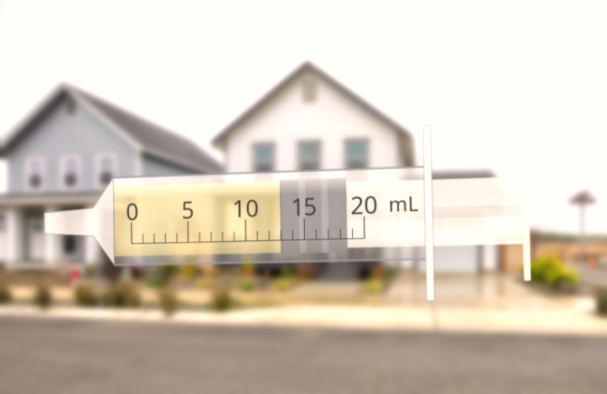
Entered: 13 (mL)
